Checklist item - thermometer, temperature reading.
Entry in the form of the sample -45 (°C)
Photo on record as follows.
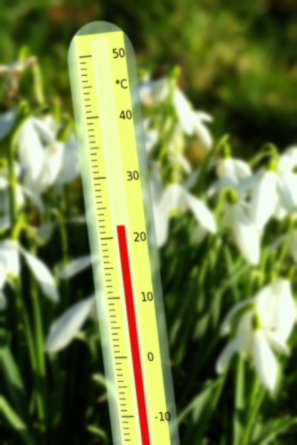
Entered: 22 (°C)
